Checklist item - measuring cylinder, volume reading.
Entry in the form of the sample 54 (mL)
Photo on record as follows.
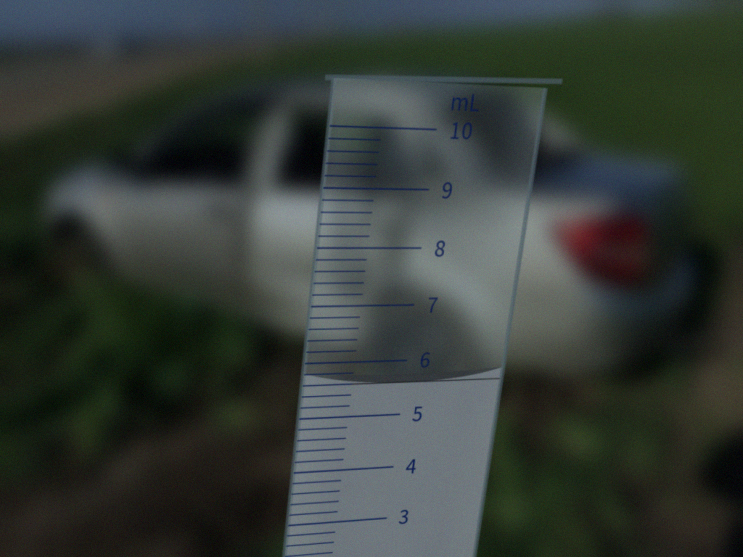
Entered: 5.6 (mL)
